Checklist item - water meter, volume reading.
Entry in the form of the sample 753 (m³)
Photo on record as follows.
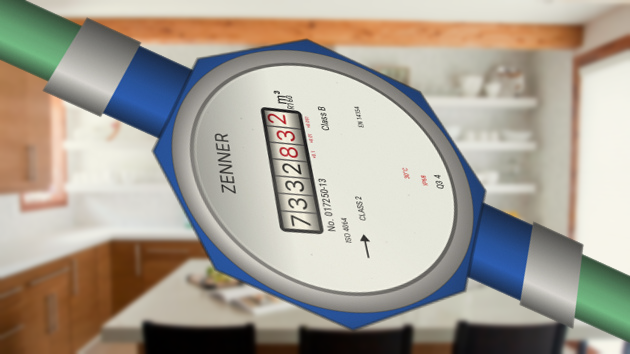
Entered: 7332.832 (m³)
